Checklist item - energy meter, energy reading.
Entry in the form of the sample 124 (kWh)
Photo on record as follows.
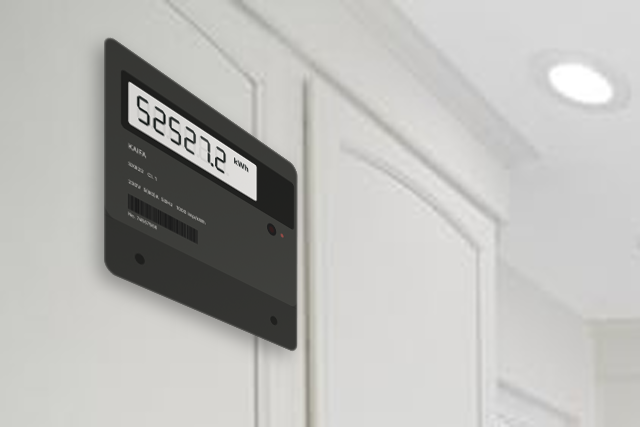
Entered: 52527.2 (kWh)
